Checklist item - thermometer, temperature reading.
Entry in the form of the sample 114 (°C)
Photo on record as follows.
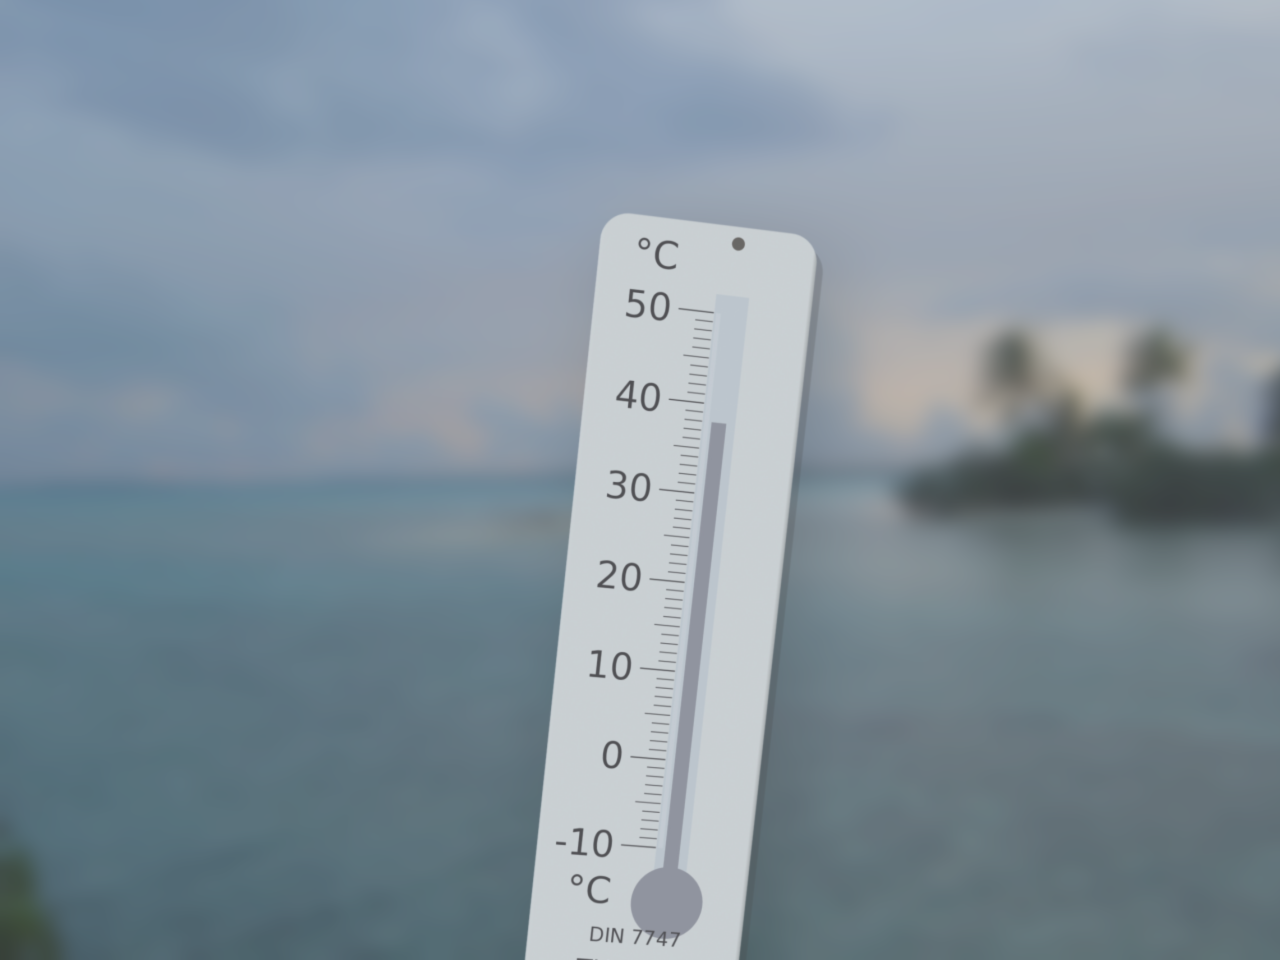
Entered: 38 (°C)
